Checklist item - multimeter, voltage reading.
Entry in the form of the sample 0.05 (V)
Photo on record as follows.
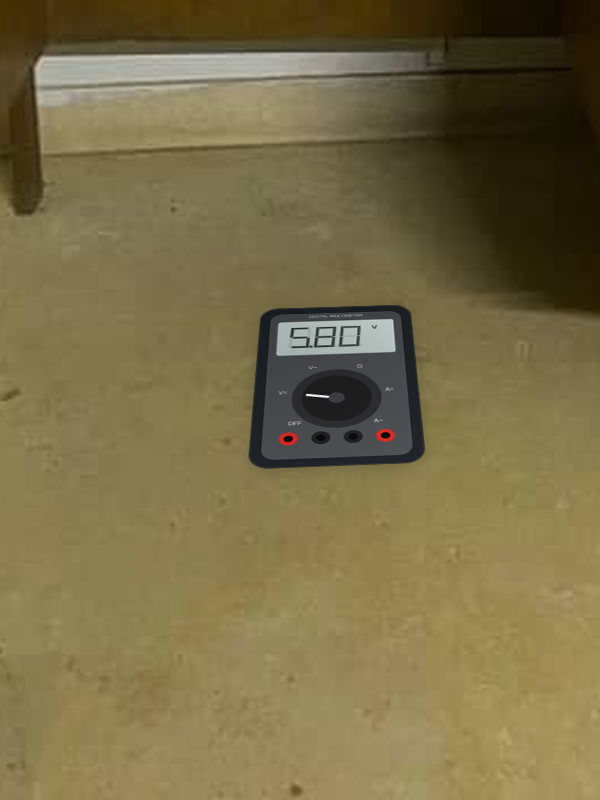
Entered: 5.80 (V)
